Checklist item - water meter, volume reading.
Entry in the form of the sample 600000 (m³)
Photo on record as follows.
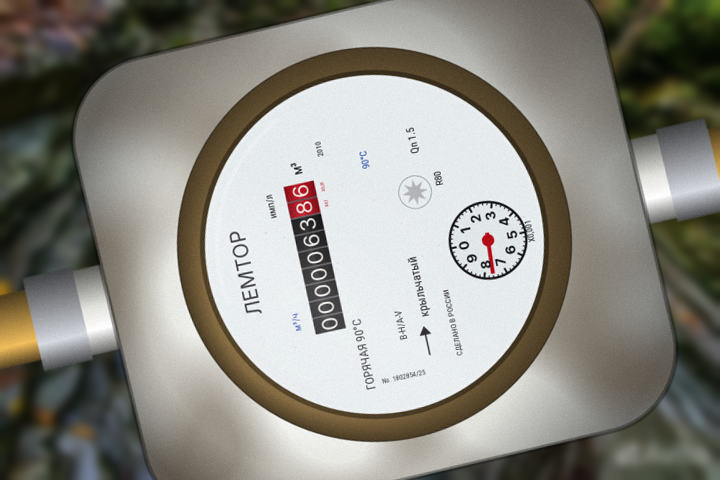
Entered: 63.867 (m³)
